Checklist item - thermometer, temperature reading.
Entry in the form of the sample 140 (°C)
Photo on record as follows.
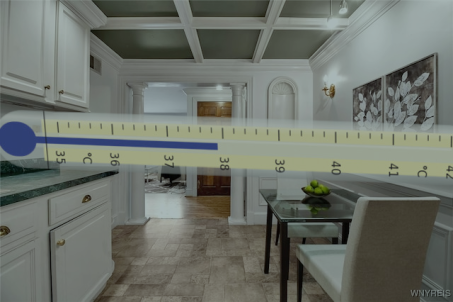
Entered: 37.9 (°C)
